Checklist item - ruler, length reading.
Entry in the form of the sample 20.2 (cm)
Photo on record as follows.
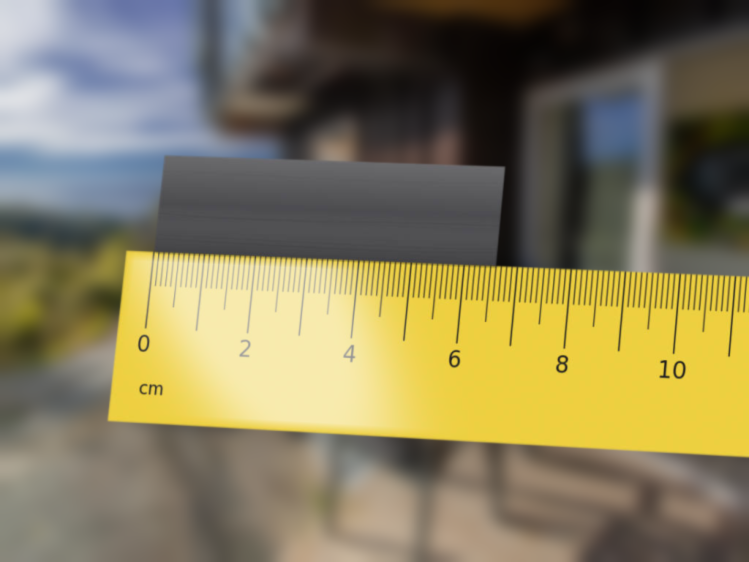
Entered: 6.6 (cm)
